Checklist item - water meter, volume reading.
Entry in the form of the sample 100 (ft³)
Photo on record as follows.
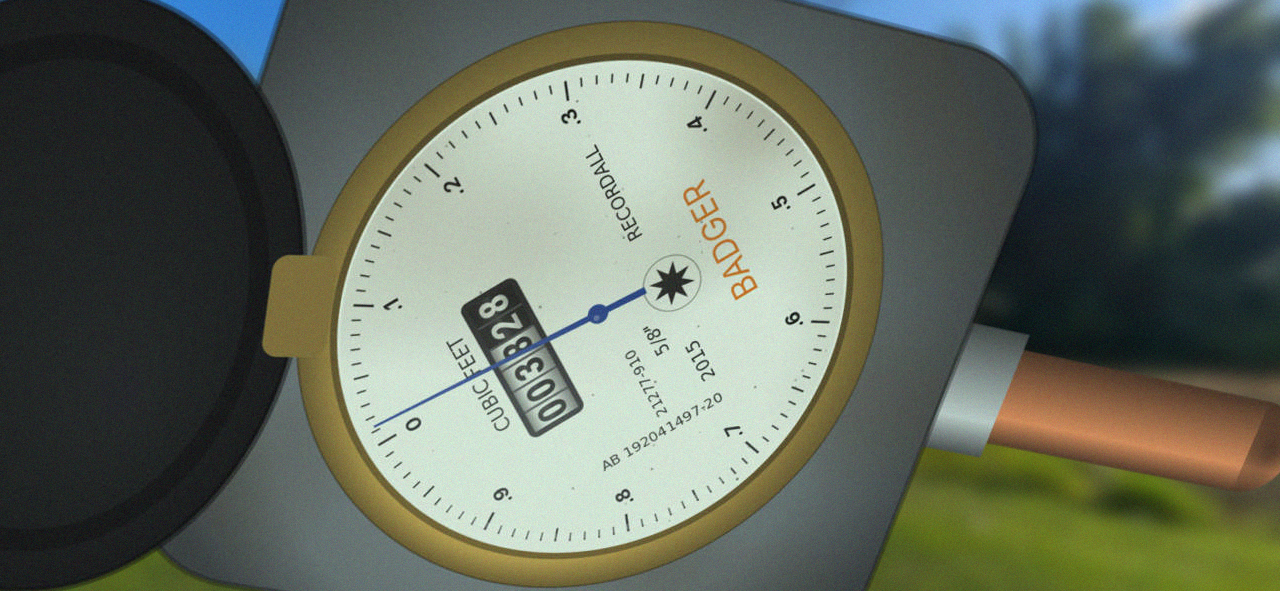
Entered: 3828.01 (ft³)
